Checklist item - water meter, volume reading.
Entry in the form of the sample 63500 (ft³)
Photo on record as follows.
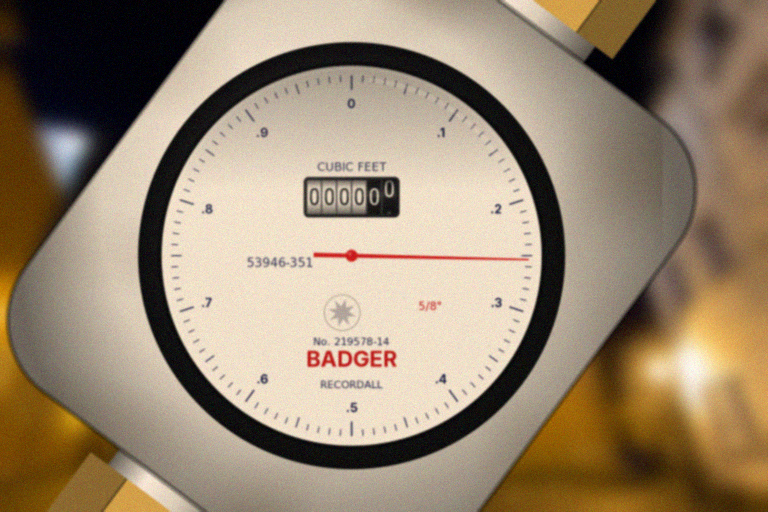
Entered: 0.25 (ft³)
